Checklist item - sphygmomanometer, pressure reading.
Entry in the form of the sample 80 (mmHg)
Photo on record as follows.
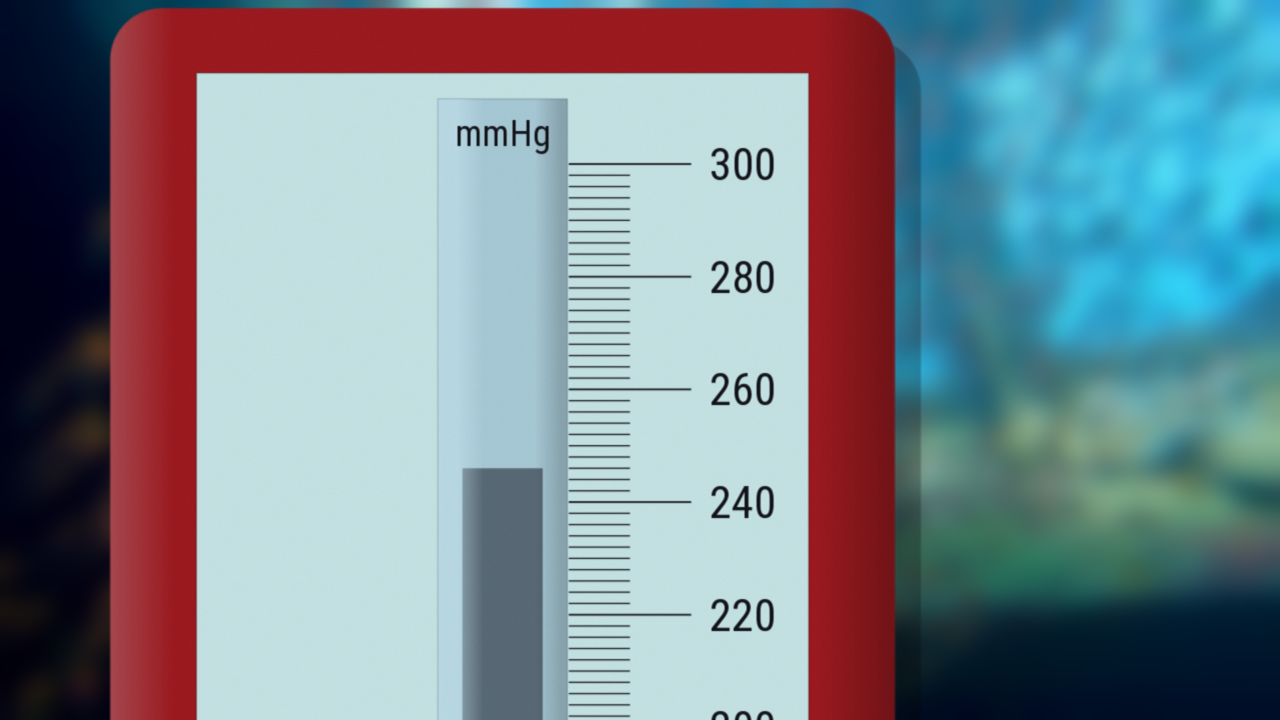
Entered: 246 (mmHg)
